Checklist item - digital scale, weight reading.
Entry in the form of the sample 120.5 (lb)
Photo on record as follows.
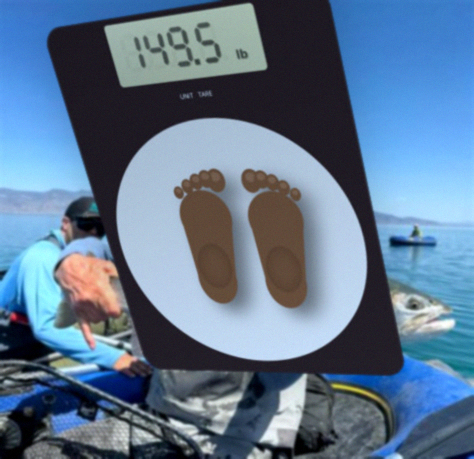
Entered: 149.5 (lb)
